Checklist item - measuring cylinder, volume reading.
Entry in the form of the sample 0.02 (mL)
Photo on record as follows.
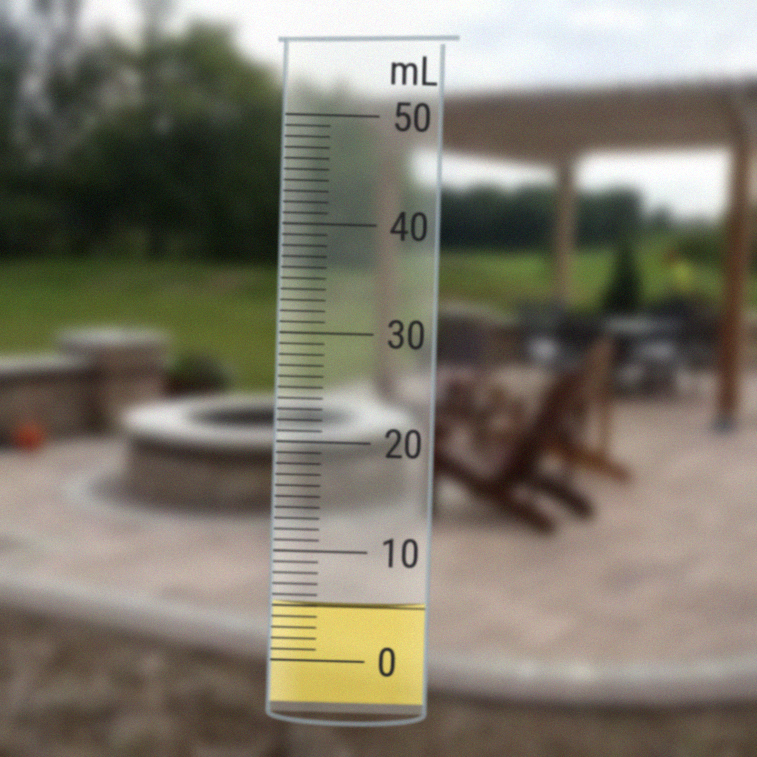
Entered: 5 (mL)
